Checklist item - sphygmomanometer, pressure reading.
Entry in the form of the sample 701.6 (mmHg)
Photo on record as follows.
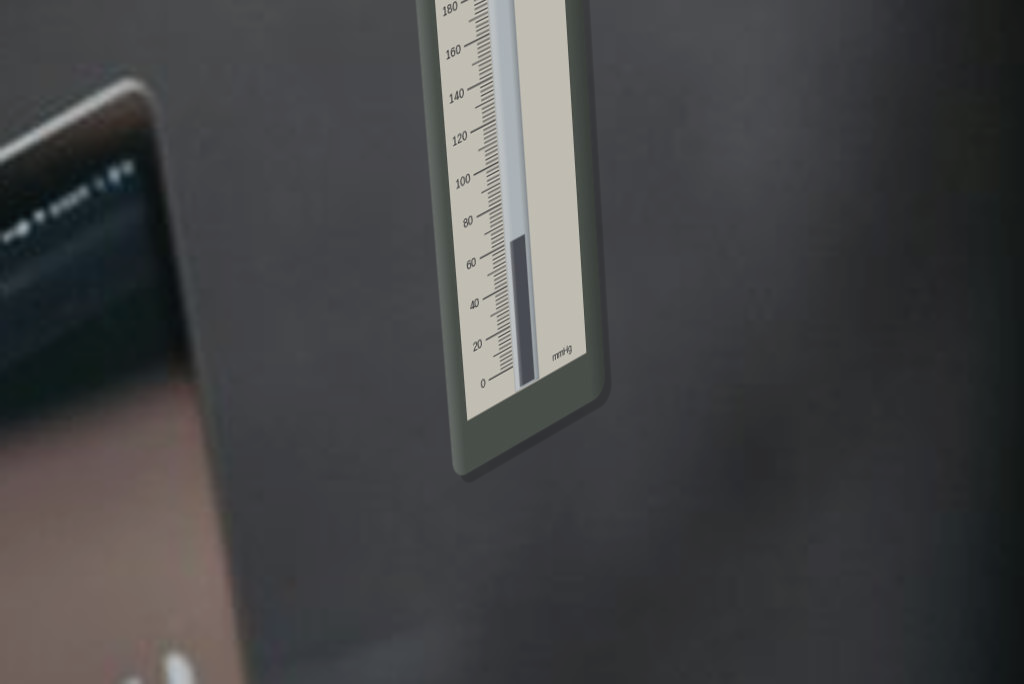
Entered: 60 (mmHg)
